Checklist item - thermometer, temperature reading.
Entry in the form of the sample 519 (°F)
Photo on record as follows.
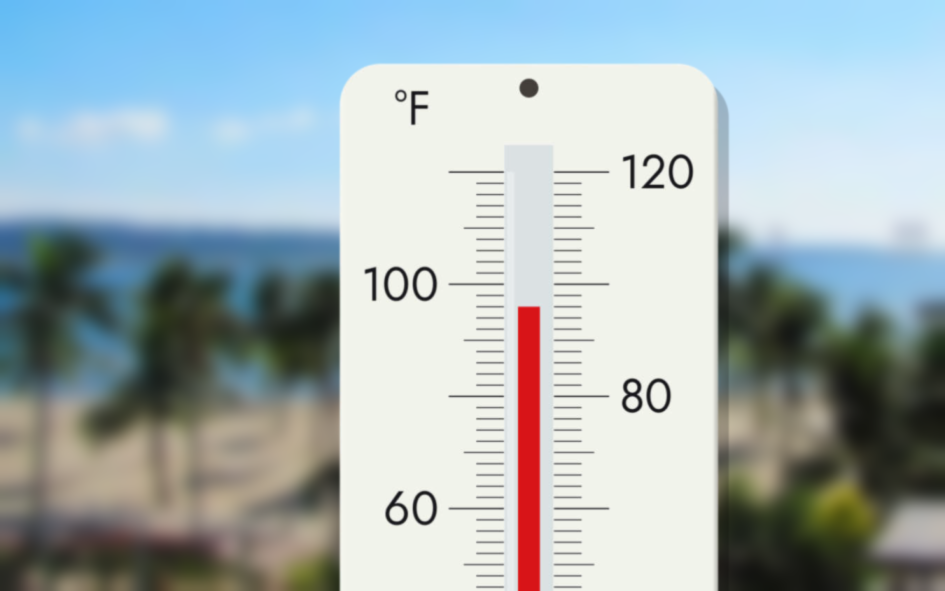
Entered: 96 (°F)
